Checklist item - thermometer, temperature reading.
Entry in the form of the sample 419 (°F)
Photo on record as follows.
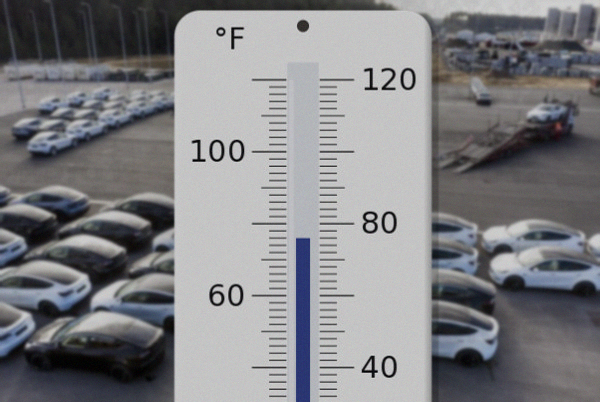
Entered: 76 (°F)
